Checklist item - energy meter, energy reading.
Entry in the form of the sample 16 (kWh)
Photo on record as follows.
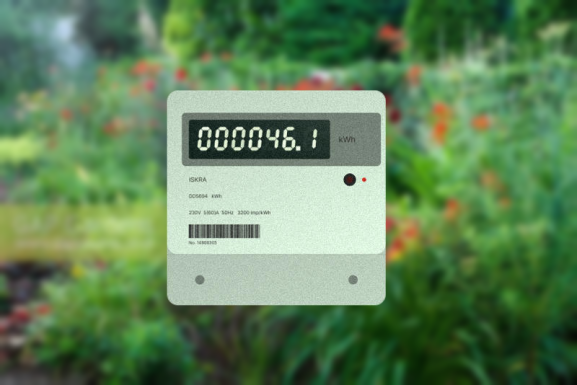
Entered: 46.1 (kWh)
